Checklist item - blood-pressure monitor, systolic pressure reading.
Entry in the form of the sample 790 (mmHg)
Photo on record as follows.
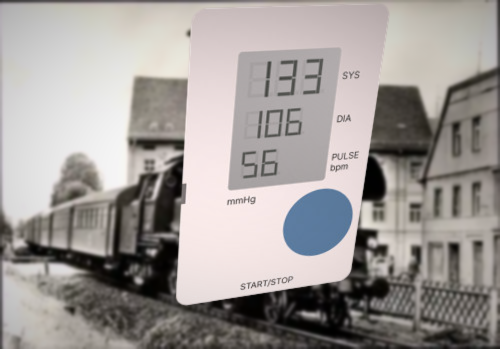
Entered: 133 (mmHg)
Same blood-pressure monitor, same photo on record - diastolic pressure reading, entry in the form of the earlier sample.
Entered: 106 (mmHg)
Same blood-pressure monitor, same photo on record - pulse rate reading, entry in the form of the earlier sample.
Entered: 56 (bpm)
